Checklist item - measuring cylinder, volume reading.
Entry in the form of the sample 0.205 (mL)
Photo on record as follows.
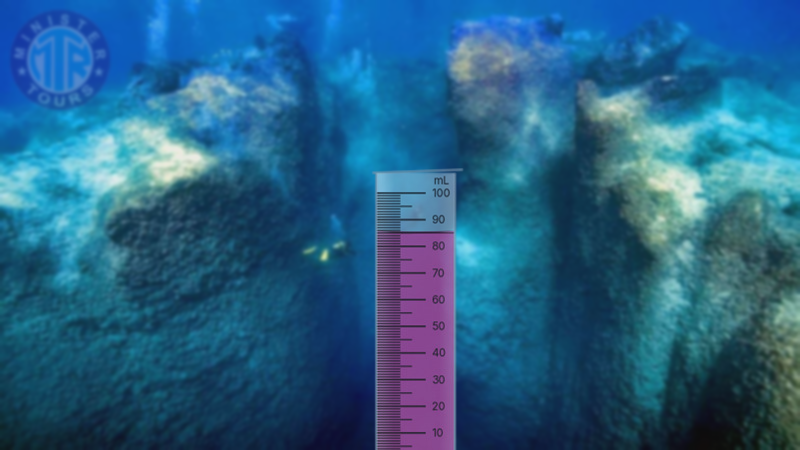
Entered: 85 (mL)
